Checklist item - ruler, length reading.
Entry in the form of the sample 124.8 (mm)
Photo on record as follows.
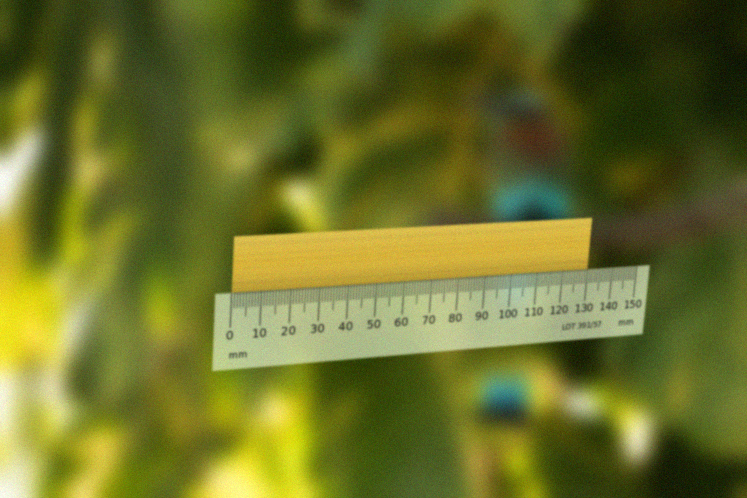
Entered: 130 (mm)
